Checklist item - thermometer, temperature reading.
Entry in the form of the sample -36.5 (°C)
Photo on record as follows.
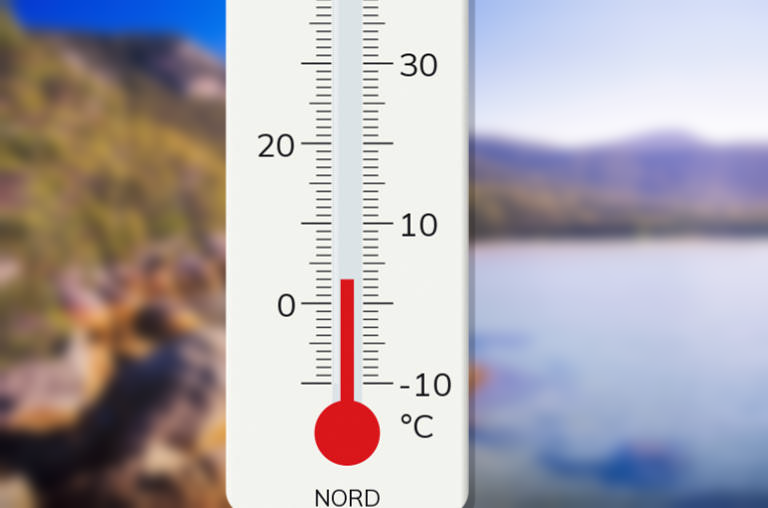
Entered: 3 (°C)
